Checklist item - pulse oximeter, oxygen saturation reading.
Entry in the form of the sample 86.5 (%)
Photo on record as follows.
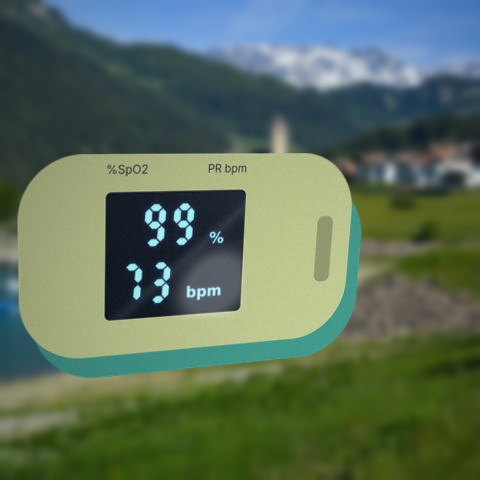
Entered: 99 (%)
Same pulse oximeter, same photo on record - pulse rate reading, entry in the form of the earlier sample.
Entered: 73 (bpm)
